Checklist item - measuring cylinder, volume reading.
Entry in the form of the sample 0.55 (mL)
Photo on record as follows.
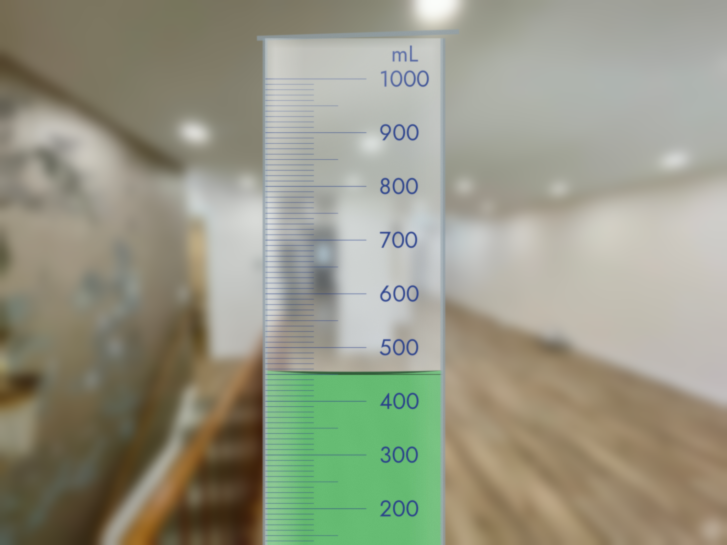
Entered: 450 (mL)
